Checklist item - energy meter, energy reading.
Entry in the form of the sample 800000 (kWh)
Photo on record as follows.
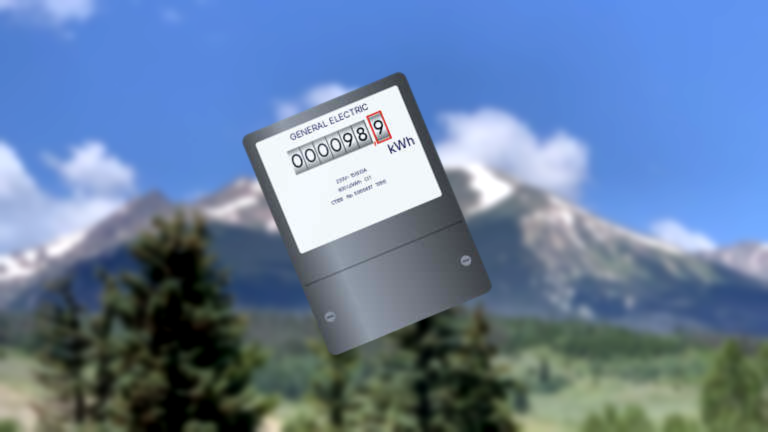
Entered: 98.9 (kWh)
